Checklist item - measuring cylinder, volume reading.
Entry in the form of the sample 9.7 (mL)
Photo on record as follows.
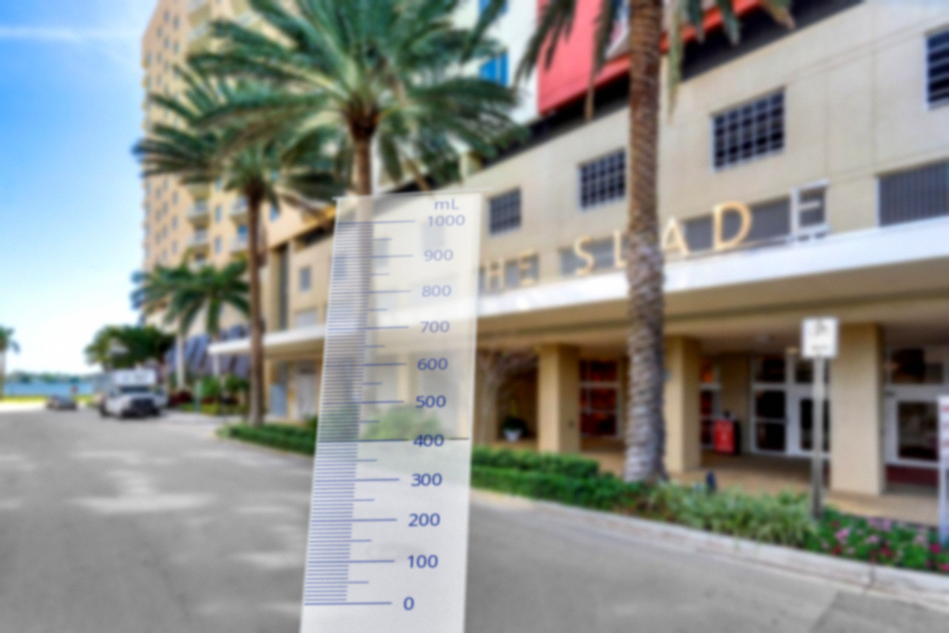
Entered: 400 (mL)
